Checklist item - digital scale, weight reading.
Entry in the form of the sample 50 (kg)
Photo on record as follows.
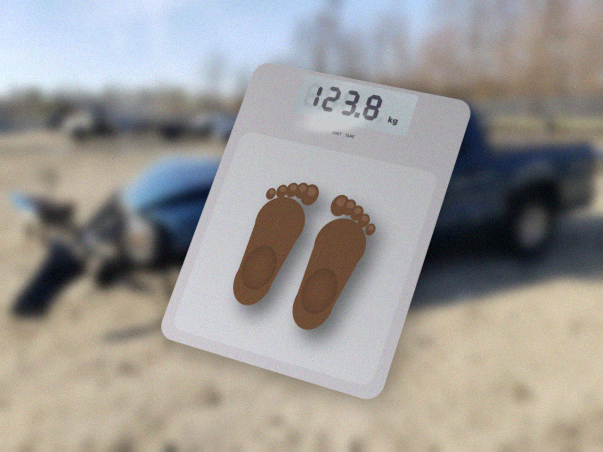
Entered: 123.8 (kg)
